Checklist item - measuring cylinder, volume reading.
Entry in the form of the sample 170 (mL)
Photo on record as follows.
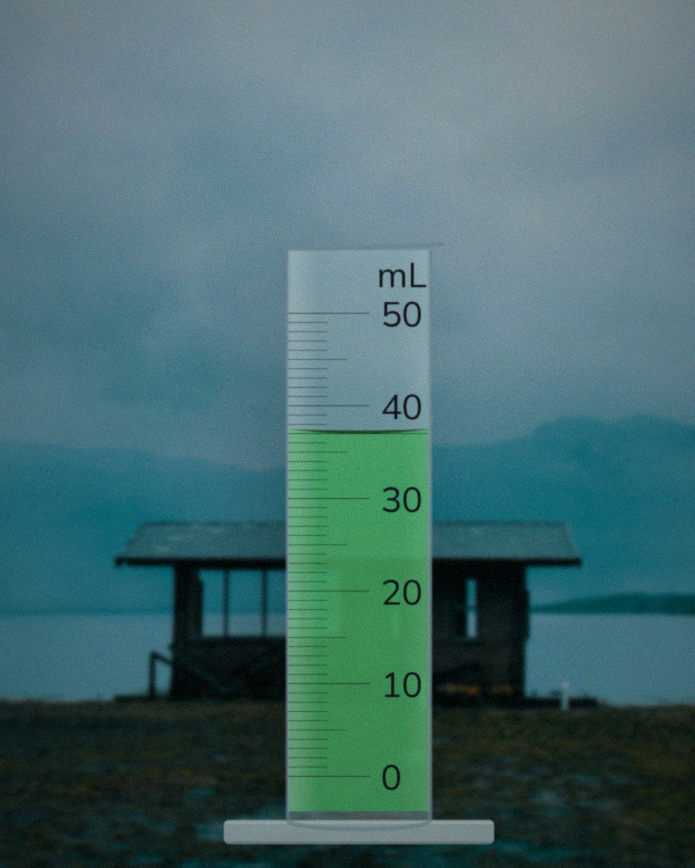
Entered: 37 (mL)
